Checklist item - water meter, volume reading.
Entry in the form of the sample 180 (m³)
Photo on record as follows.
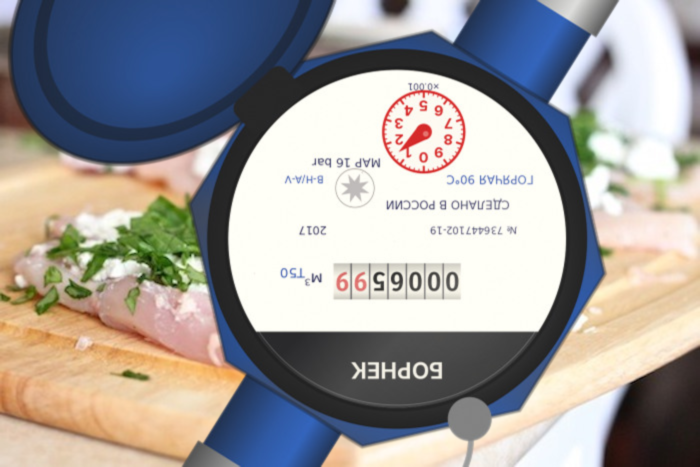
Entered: 65.991 (m³)
